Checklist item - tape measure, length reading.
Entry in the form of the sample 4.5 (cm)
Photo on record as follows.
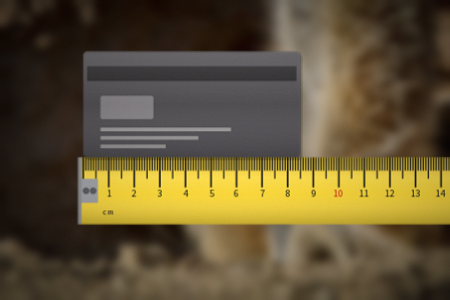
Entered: 8.5 (cm)
